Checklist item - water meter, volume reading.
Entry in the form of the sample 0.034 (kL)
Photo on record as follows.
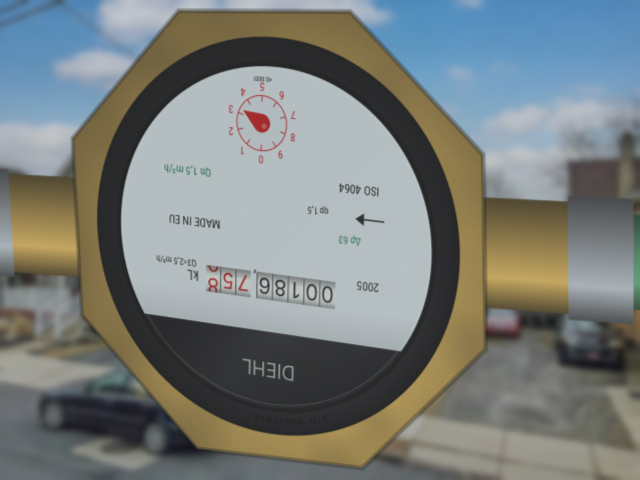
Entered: 186.7583 (kL)
